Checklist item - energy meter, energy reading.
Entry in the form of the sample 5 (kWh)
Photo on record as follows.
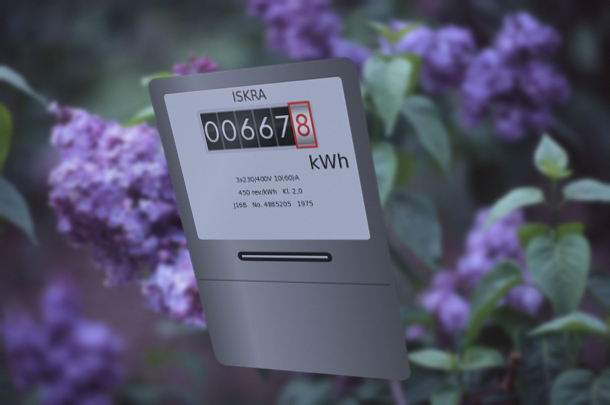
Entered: 667.8 (kWh)
